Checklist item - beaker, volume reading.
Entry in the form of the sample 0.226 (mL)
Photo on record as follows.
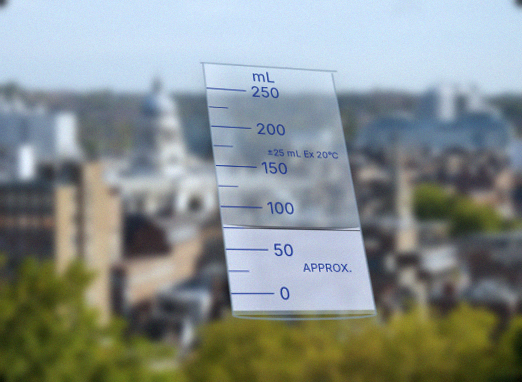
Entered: 75 (mL)
